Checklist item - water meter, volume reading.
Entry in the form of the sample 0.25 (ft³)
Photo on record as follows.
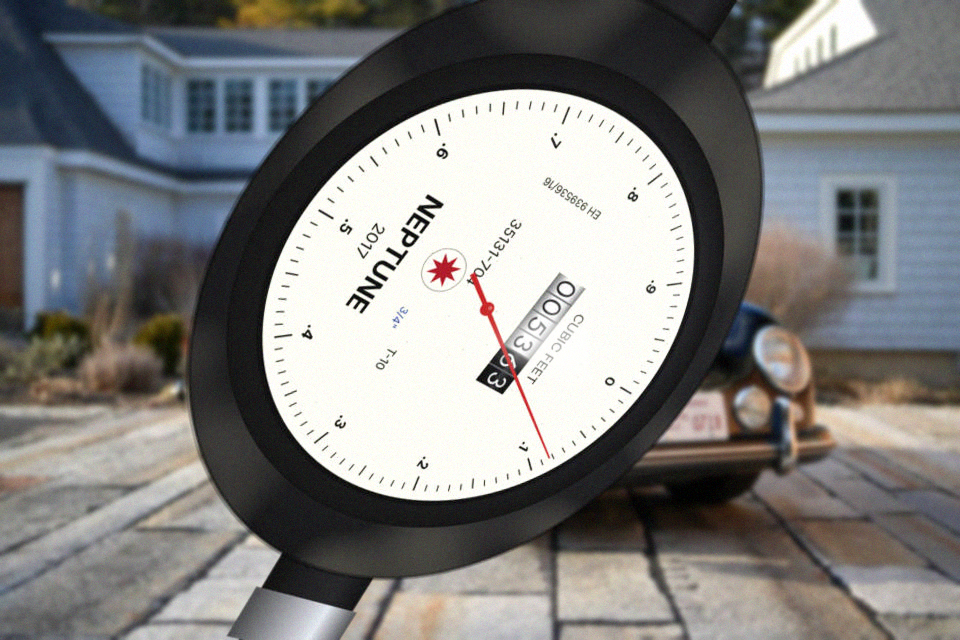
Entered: 5363.08 (ft³)
